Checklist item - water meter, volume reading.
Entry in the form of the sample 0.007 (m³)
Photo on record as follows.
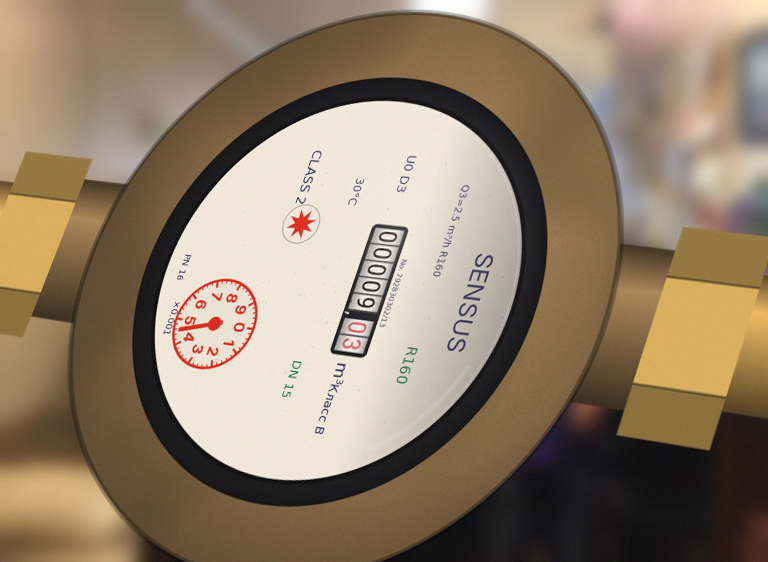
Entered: 9.034 (m³)
